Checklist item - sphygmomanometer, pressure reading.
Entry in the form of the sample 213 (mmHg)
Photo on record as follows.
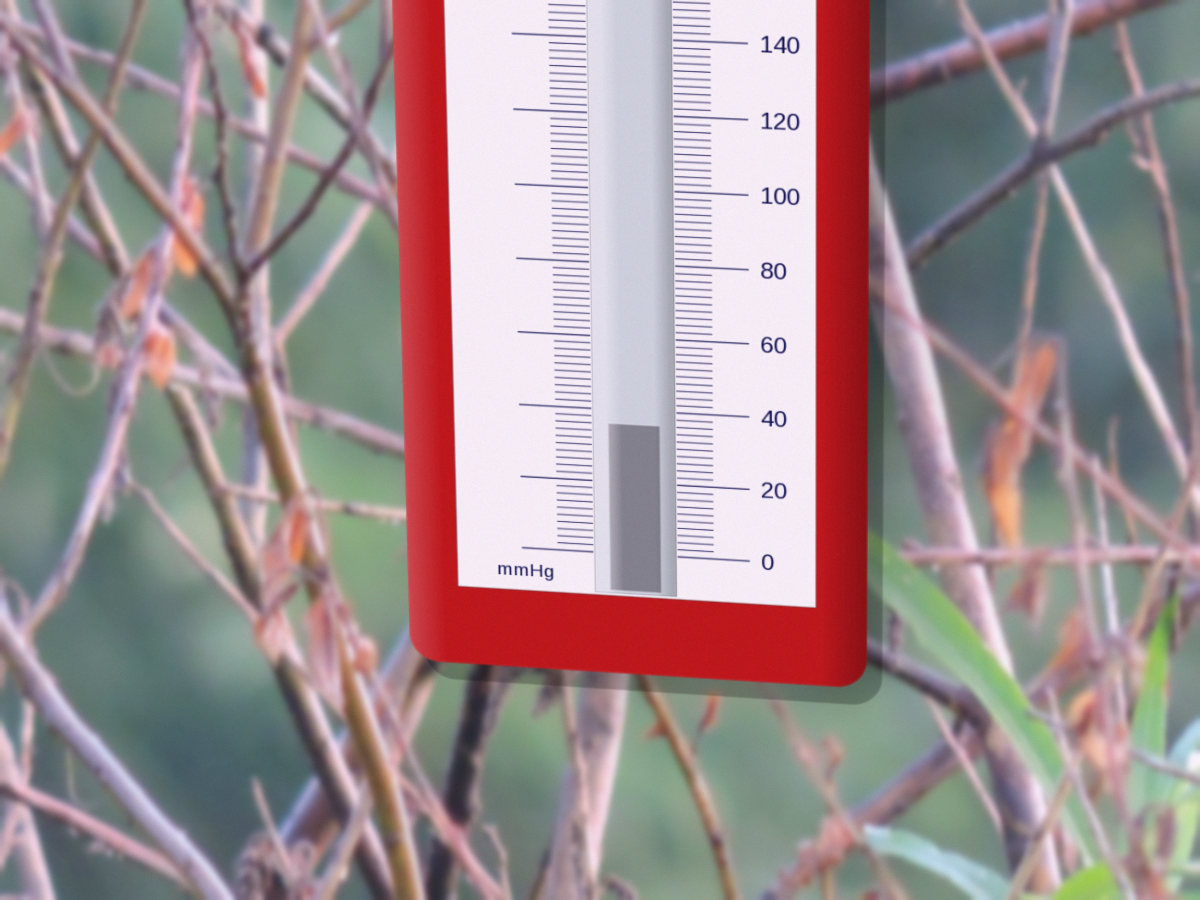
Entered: 36 (mmHg)
